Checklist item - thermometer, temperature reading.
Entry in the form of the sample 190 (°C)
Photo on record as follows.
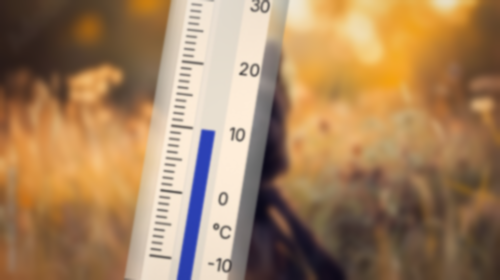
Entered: 10 (°C)
